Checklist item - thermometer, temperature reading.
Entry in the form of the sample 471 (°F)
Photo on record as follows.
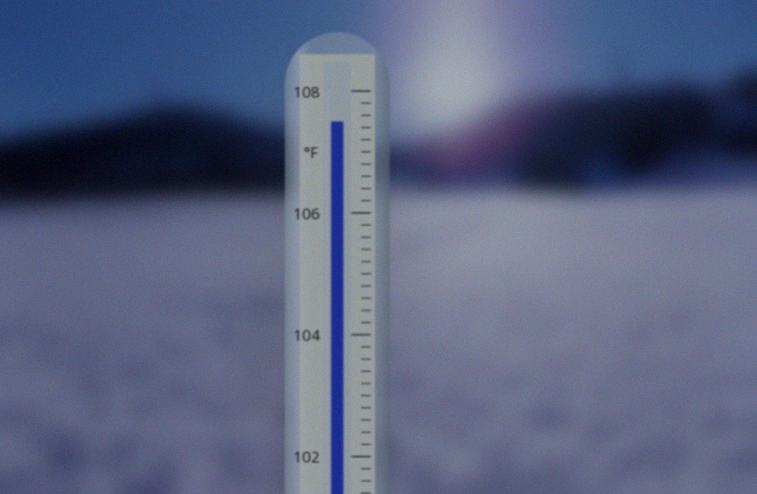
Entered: 107.5 (°F)
